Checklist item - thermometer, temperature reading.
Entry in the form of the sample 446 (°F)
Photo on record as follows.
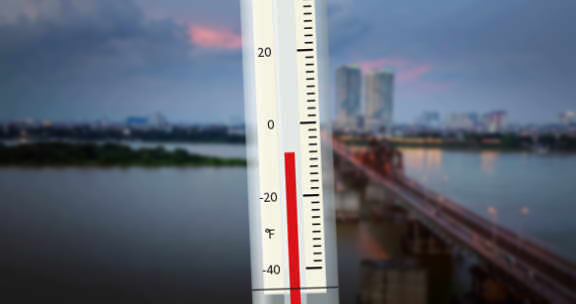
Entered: -8 (°F)
